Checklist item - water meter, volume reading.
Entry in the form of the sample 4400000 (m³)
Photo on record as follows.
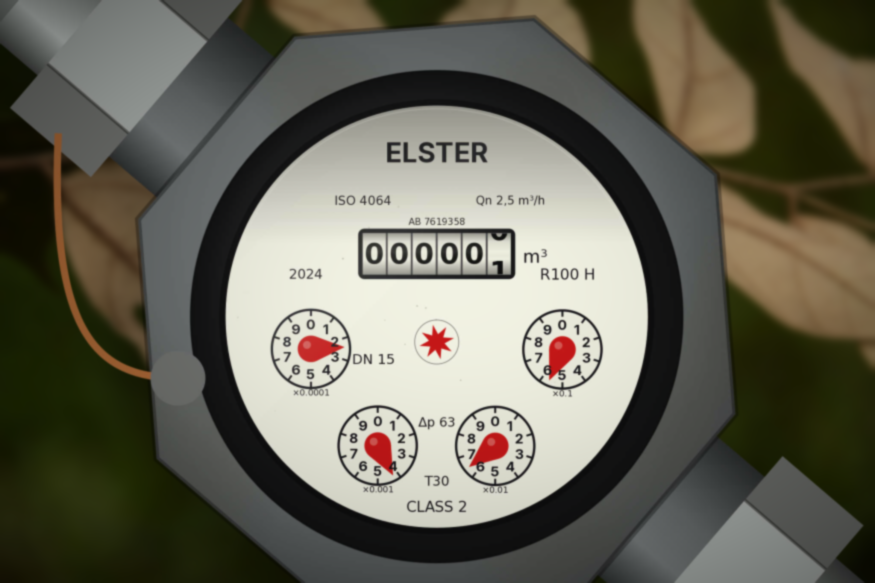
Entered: 0.5642 (m³)
